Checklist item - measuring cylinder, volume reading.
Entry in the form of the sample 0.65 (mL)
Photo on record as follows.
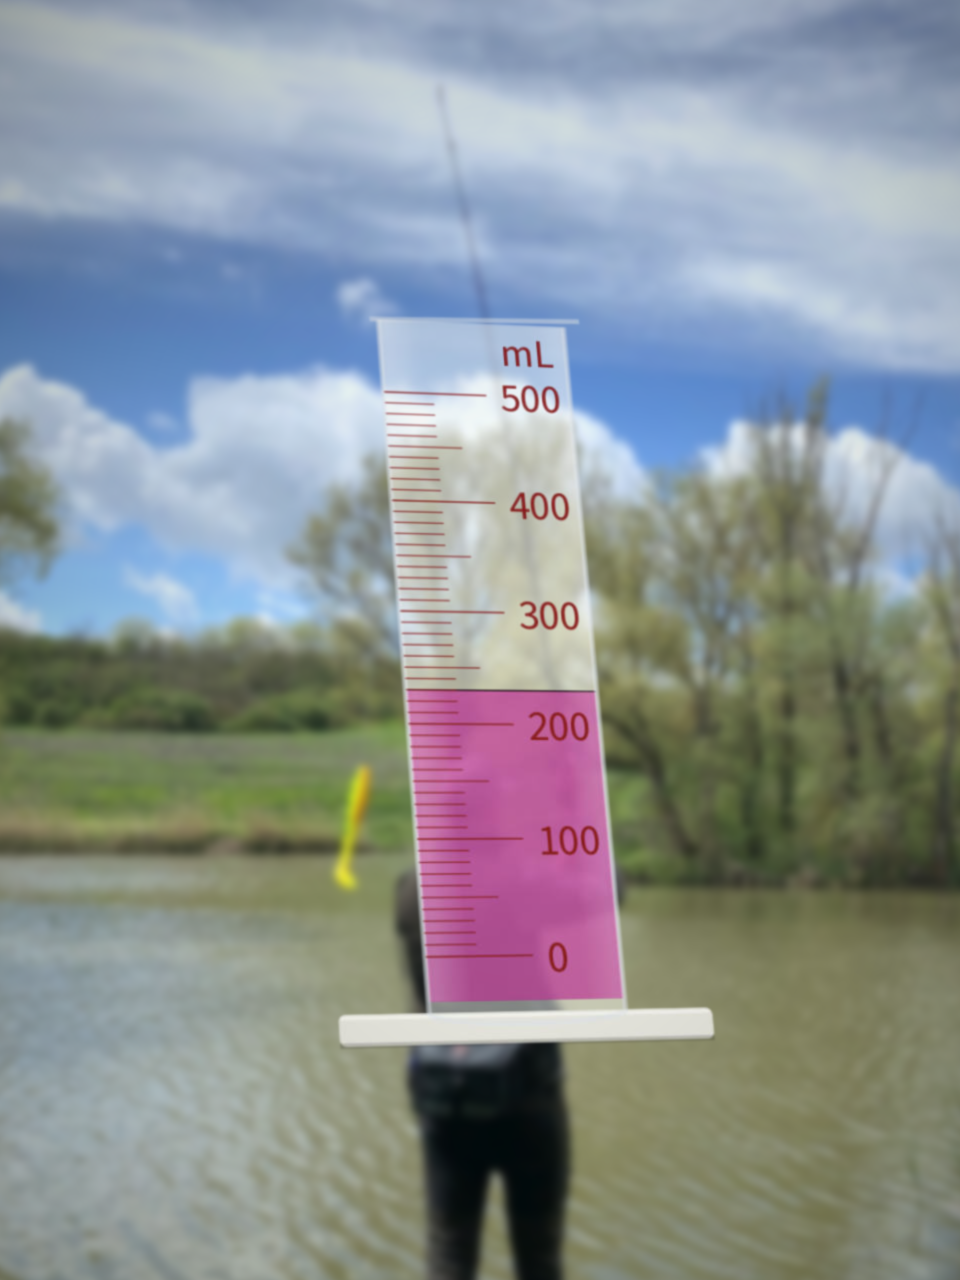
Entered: 230 (mL)
